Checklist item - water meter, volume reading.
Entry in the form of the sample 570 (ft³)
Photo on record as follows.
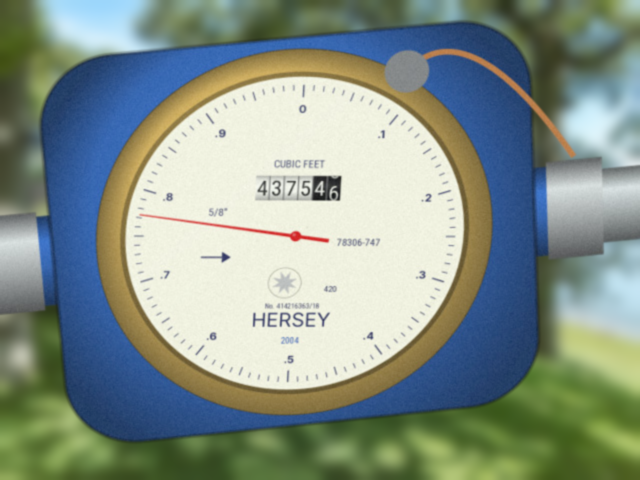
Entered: 437545.77 (ft³)
